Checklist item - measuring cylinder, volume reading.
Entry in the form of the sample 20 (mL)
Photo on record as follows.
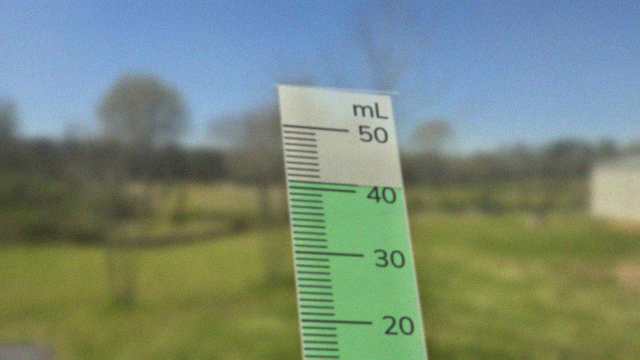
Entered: 41 (mL)
